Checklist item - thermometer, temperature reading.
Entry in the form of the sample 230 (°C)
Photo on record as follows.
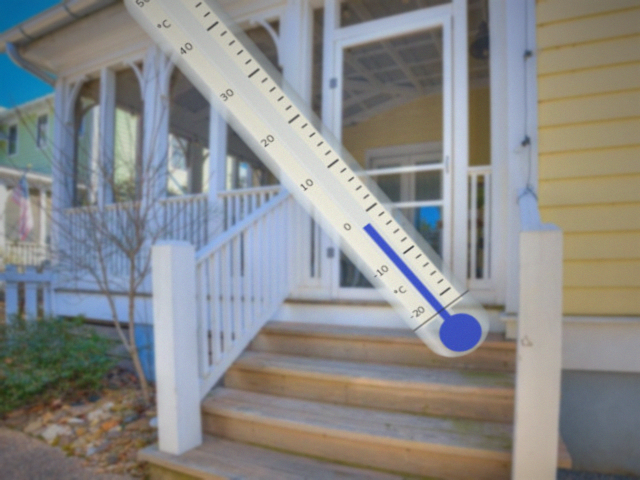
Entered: -2 (°C)
